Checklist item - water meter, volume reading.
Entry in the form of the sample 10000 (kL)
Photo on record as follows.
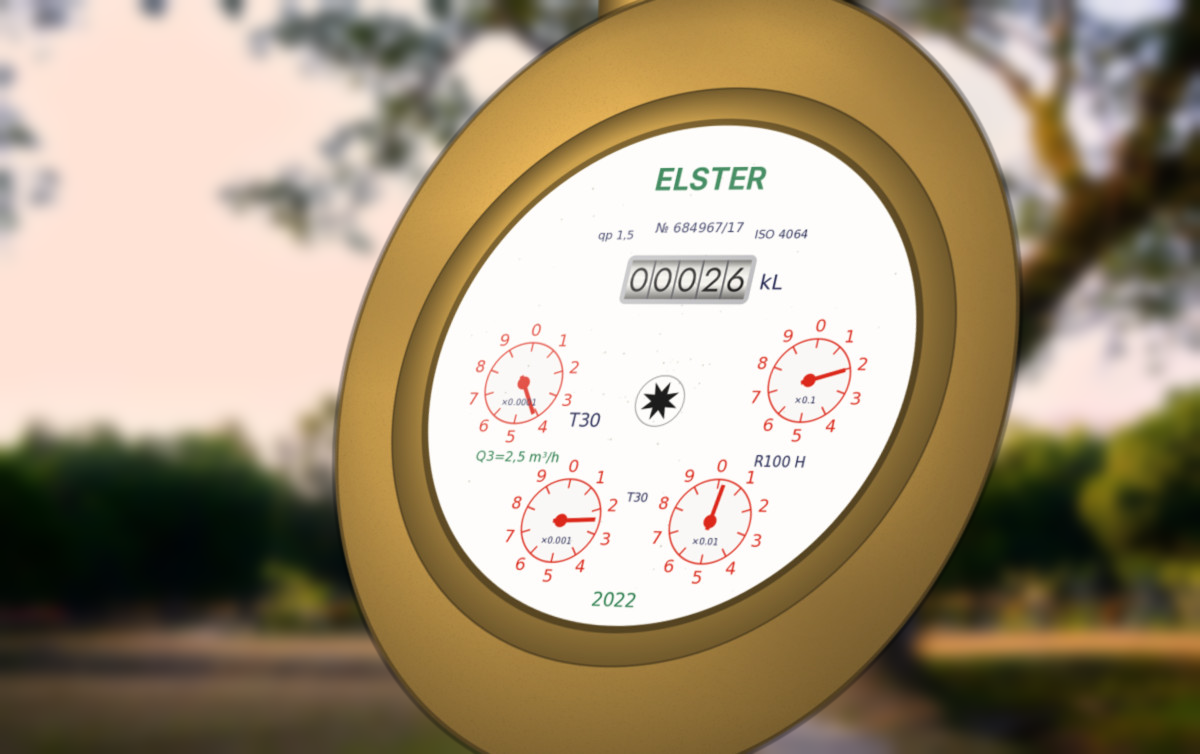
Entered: 26.2024 (kL)
